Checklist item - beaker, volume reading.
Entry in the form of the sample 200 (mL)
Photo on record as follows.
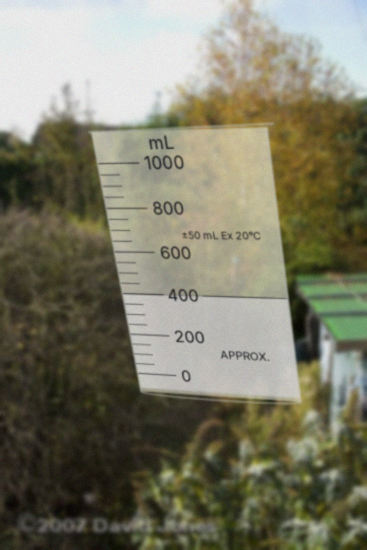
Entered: 400 (mL)
